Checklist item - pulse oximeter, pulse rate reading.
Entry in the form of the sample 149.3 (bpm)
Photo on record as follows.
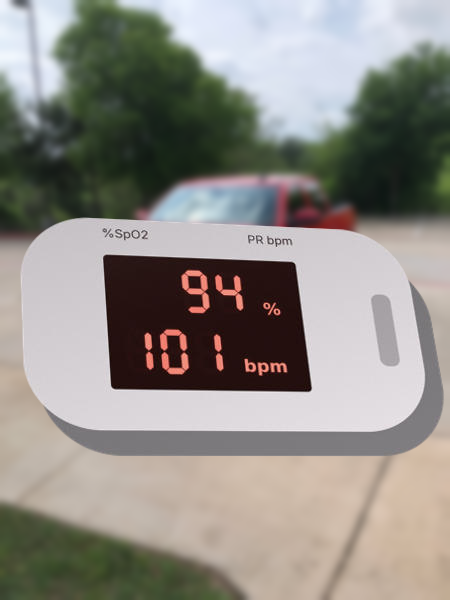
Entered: 101 (bpm)
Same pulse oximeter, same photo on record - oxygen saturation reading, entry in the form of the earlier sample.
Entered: 94 (%)
